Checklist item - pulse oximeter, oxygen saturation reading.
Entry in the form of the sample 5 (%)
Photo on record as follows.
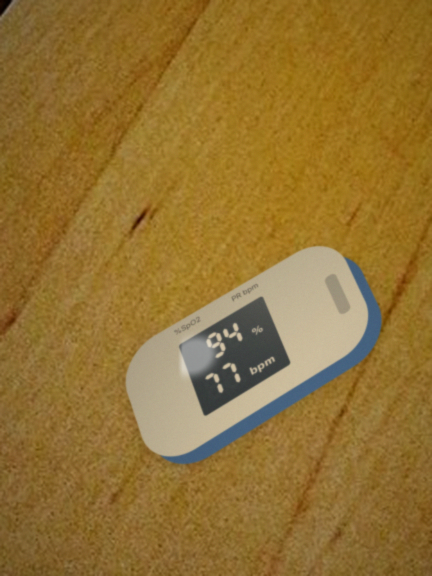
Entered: 94 (%)
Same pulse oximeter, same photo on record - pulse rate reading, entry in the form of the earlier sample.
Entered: 77 (bpm)
